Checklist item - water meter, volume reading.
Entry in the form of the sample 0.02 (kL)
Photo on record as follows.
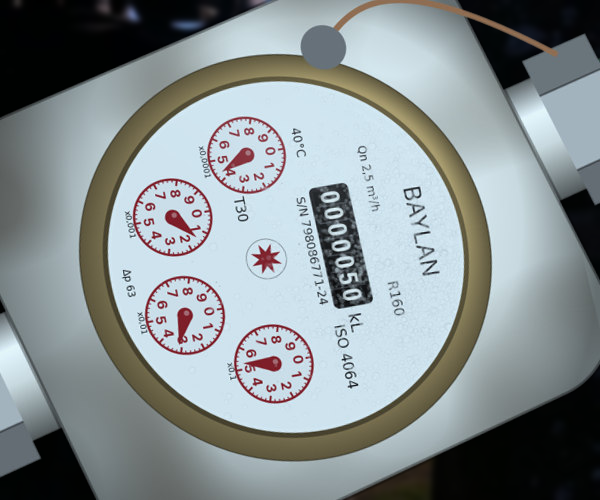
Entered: 50.5314 (kL)
